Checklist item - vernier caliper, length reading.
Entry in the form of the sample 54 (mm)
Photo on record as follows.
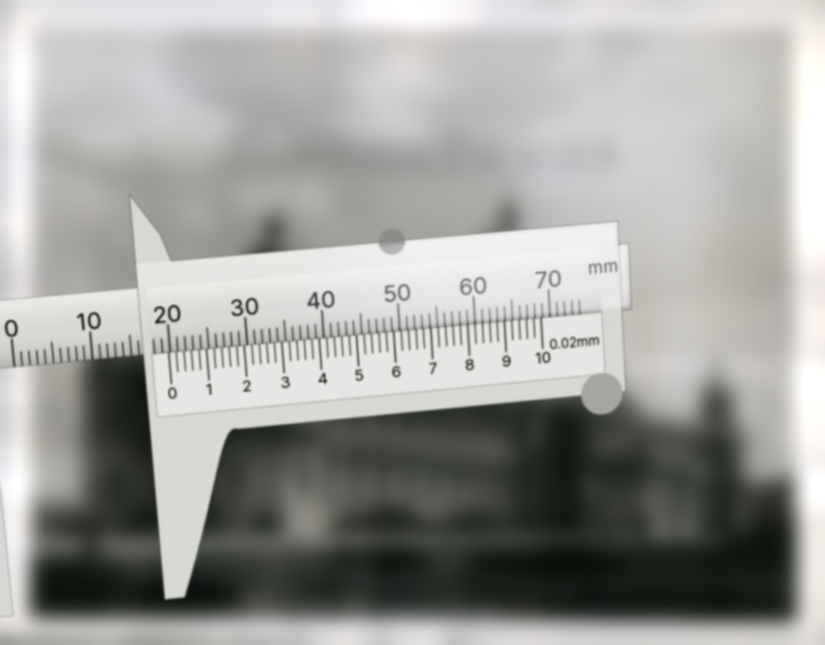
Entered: 19.8 (mm)
